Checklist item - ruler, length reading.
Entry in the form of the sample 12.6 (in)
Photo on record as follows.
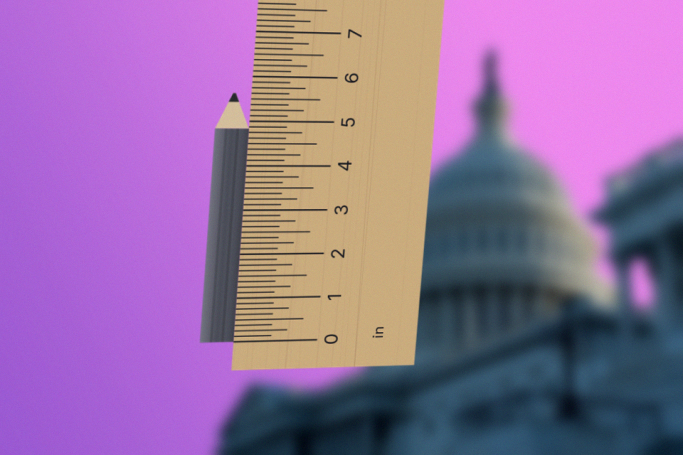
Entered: 5.625 (in)
